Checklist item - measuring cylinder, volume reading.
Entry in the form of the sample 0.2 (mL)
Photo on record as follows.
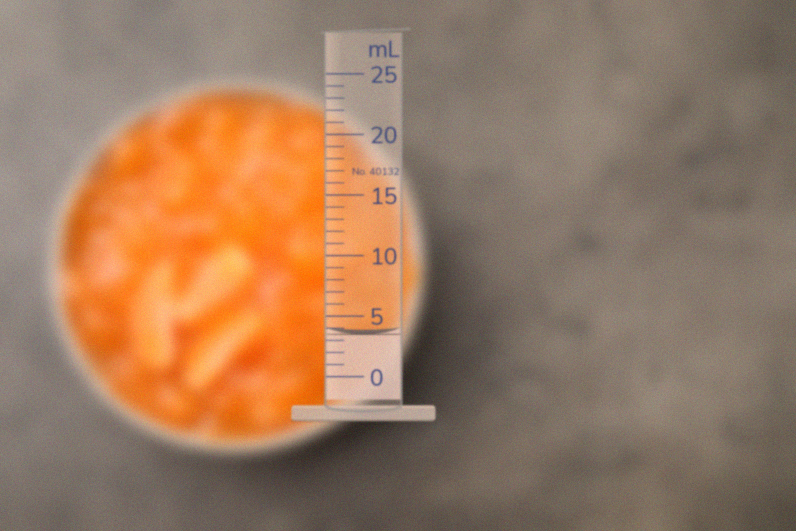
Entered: 3.5 (mL)
